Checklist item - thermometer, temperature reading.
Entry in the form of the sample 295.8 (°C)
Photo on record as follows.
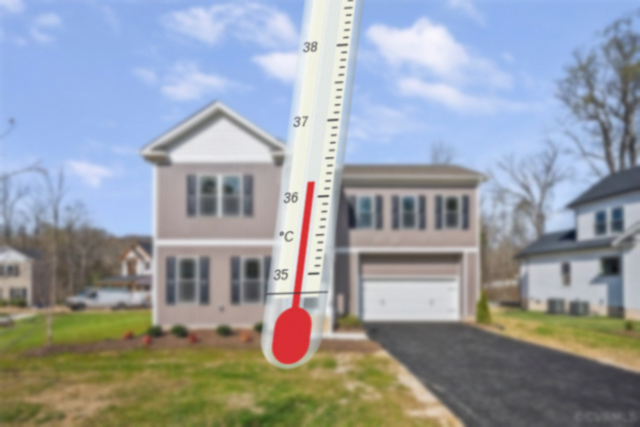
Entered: 36.2 (°C)
